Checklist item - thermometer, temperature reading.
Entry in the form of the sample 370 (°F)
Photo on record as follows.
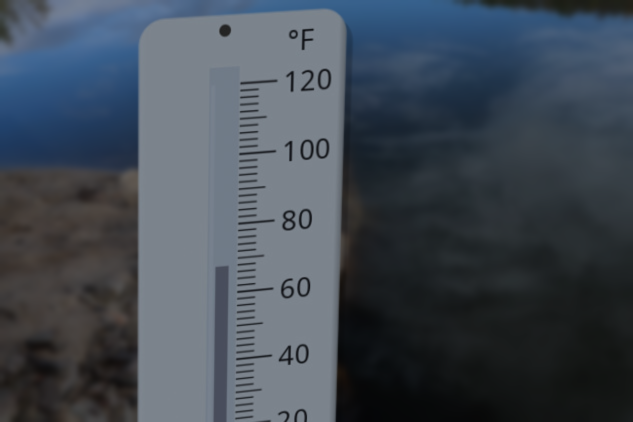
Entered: 68 (°F)
